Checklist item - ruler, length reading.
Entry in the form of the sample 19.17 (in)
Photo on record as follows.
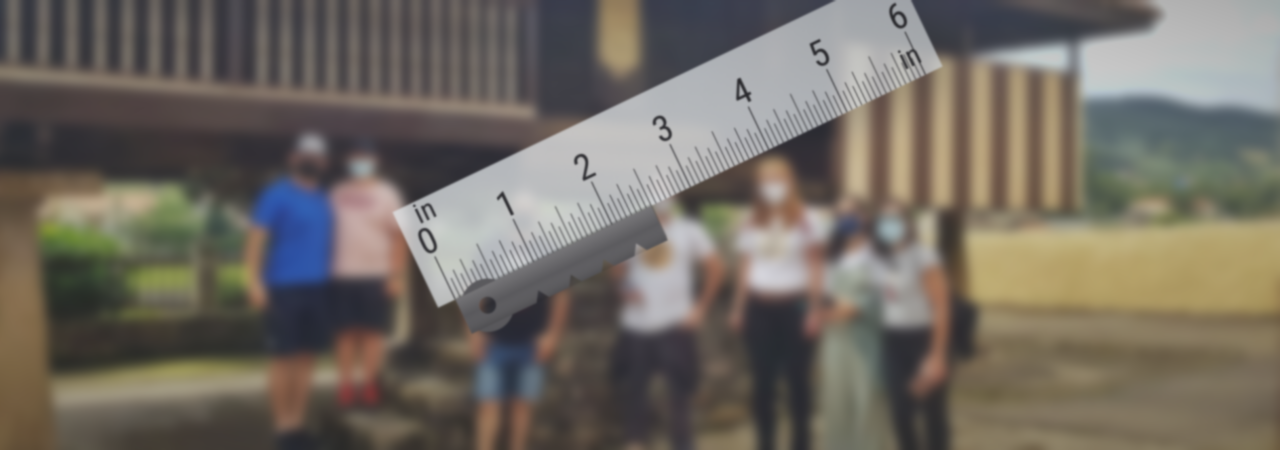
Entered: 2.5 (in)
